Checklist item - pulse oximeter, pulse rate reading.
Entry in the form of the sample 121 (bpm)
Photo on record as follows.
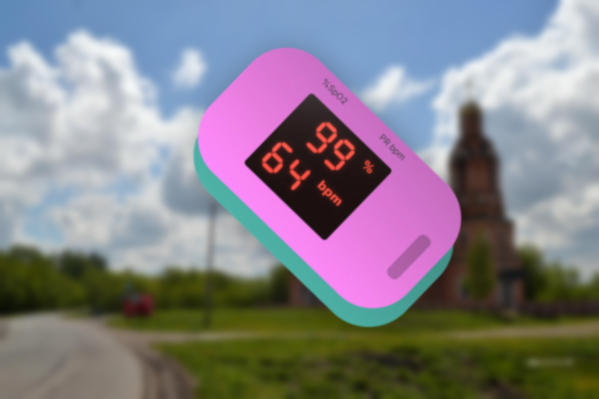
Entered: 64 (bpm)
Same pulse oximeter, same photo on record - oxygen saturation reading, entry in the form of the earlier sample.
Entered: 99 (%)
